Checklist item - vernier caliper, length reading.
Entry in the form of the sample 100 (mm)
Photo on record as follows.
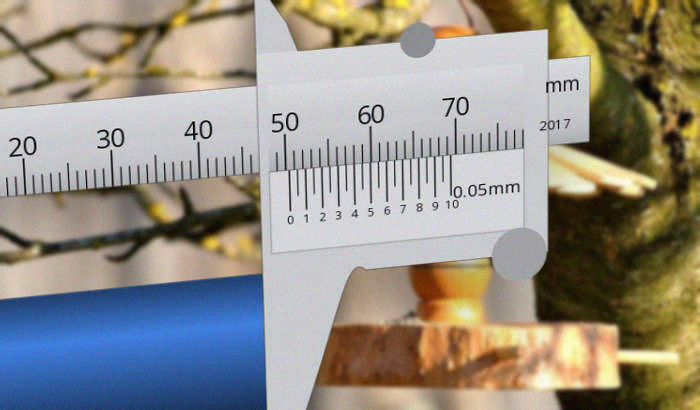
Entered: 50.4 (mm)
